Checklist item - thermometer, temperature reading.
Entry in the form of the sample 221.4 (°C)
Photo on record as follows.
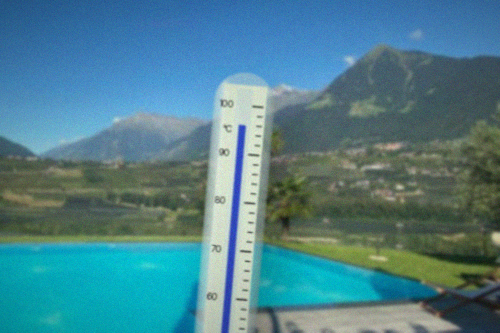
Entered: 96 (°C)
